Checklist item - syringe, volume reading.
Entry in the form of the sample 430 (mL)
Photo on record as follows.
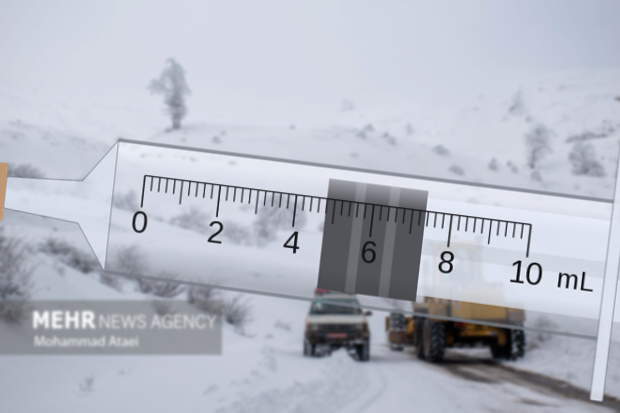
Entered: 4.8 (mL)
